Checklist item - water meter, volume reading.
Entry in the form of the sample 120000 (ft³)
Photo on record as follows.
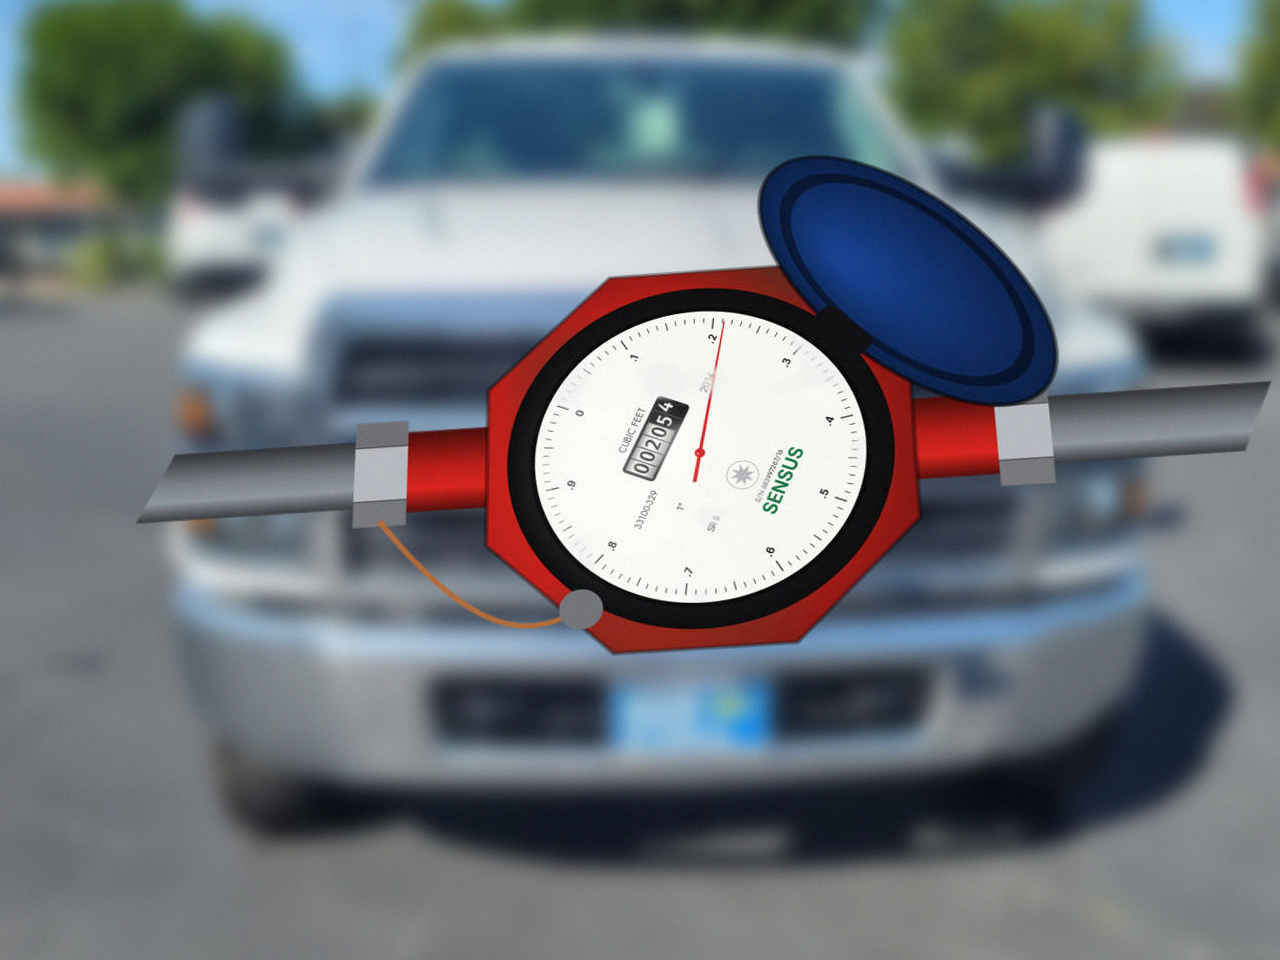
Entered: 2054.21 (ft³)
